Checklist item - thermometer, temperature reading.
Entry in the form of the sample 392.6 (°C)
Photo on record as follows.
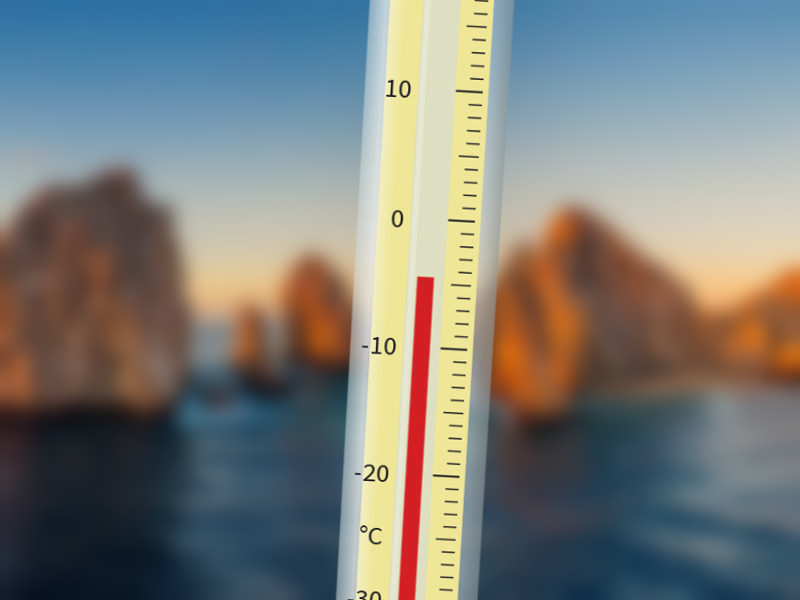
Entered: -4.5 (°C)
